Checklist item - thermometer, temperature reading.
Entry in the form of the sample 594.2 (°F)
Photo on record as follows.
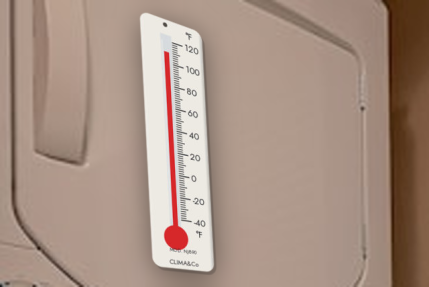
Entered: 110 (°F)
